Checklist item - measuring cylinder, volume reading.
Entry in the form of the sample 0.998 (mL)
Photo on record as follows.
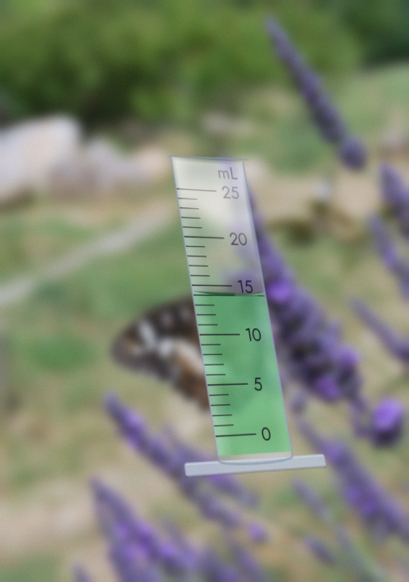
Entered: 14 (mL)
